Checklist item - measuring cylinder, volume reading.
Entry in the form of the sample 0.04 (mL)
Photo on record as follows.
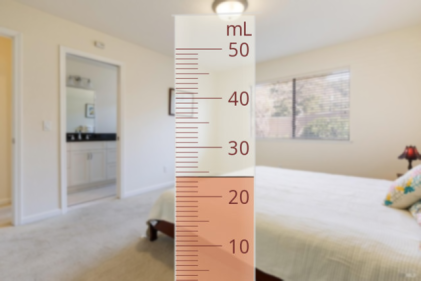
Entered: 24 (mL)
